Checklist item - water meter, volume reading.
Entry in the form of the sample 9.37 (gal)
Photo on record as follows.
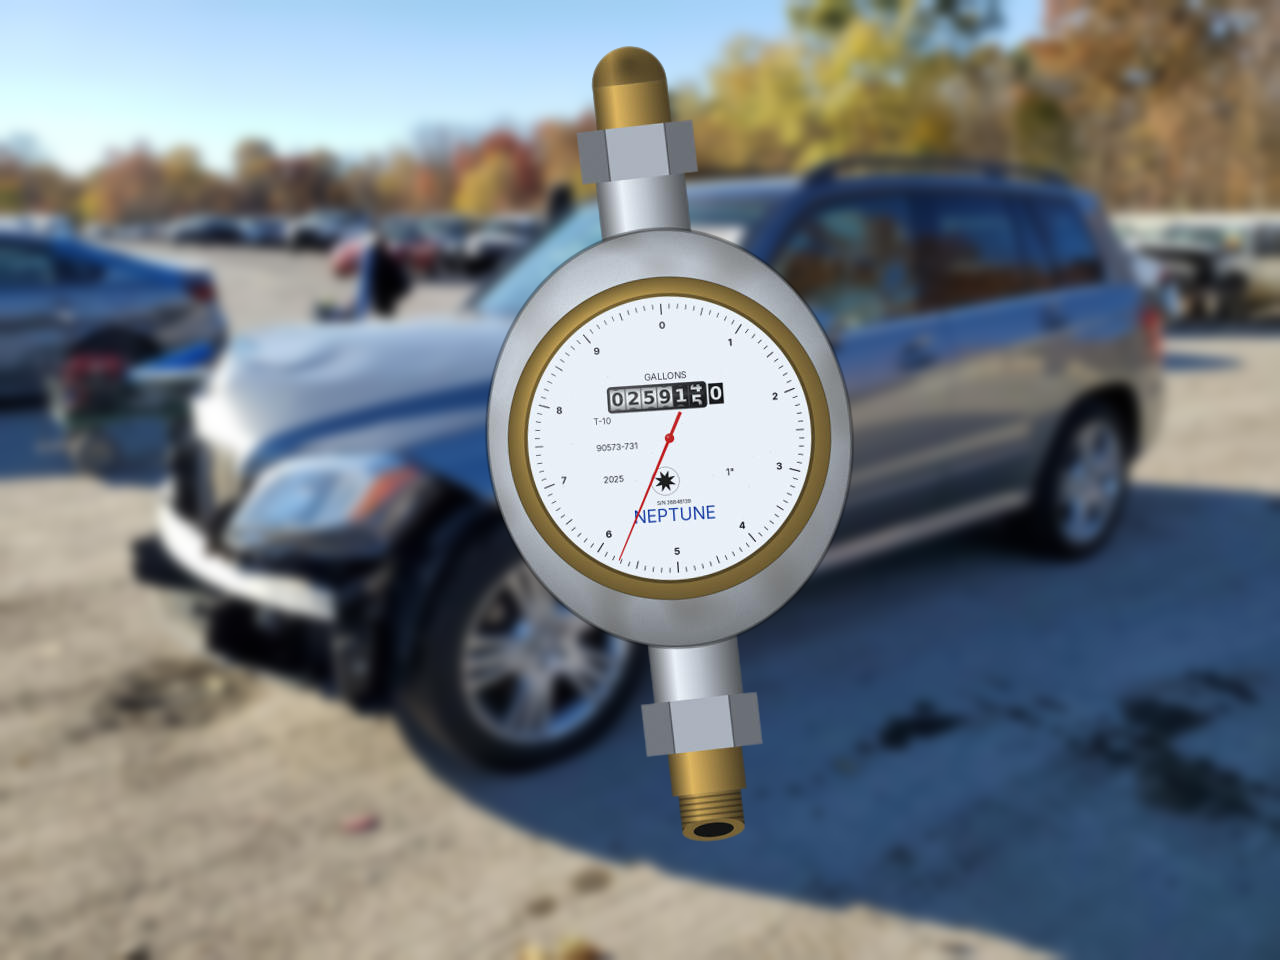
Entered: 259145.7 (gal)
